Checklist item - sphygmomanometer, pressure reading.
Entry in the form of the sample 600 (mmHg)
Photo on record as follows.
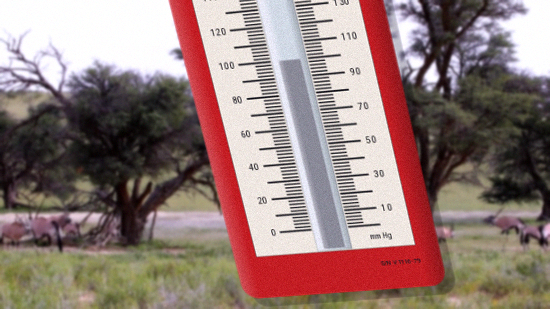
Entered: 100 (mmHg)
